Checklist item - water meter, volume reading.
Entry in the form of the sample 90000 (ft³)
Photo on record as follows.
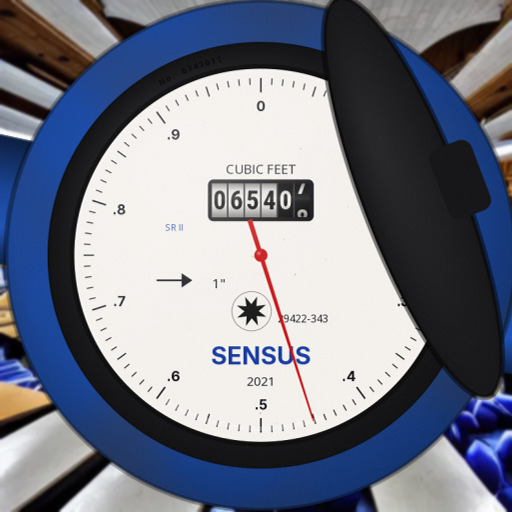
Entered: 65407.45 (ft³)
